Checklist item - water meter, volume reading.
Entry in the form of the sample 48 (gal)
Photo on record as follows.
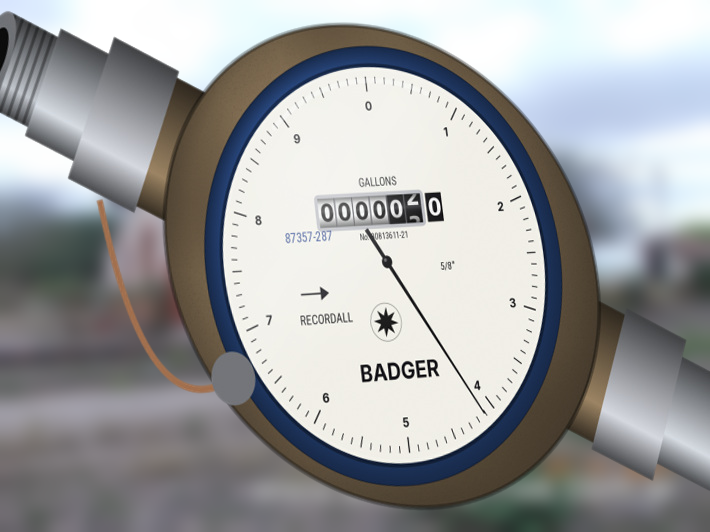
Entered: 24.1 (gal)
